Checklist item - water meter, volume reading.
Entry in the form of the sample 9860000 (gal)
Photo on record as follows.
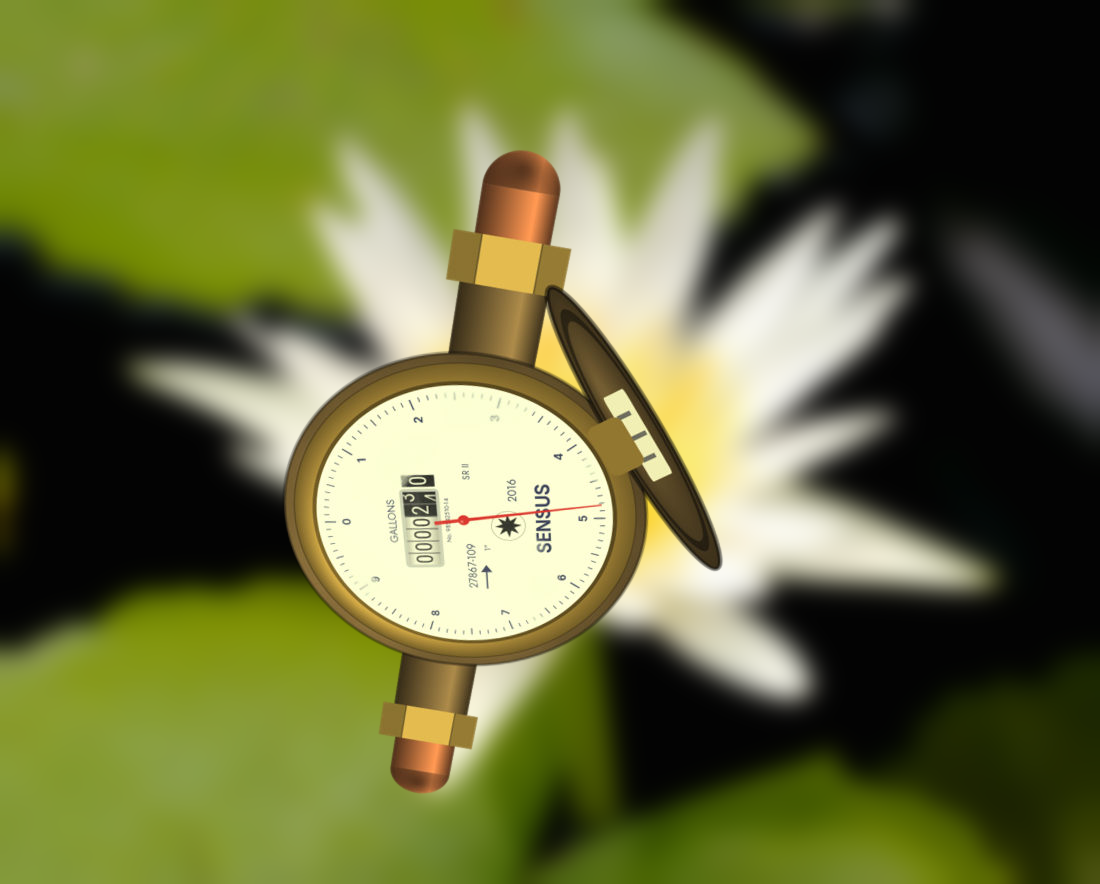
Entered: 234.8 (gal)
